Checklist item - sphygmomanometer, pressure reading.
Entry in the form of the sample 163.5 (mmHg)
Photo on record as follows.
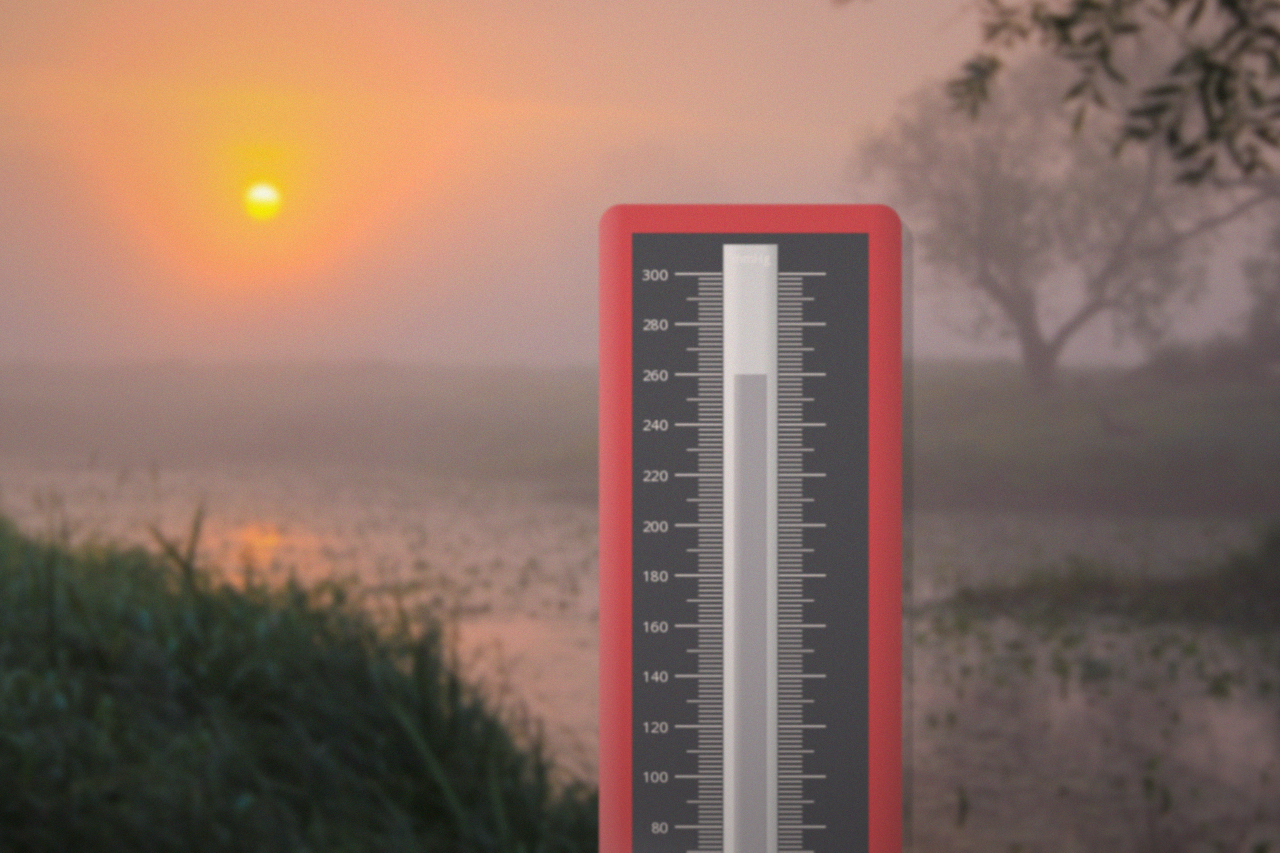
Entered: 260 (mmHg)
